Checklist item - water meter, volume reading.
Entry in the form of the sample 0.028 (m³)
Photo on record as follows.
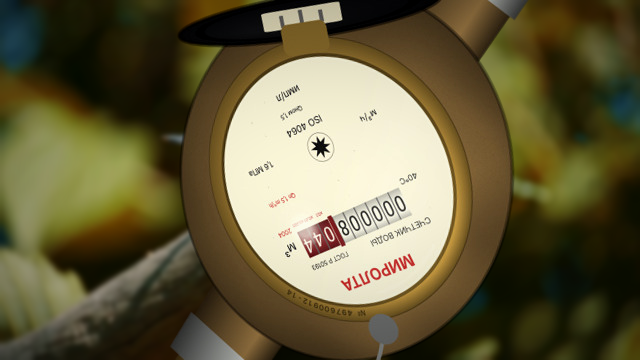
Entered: 8.044 (m³)
